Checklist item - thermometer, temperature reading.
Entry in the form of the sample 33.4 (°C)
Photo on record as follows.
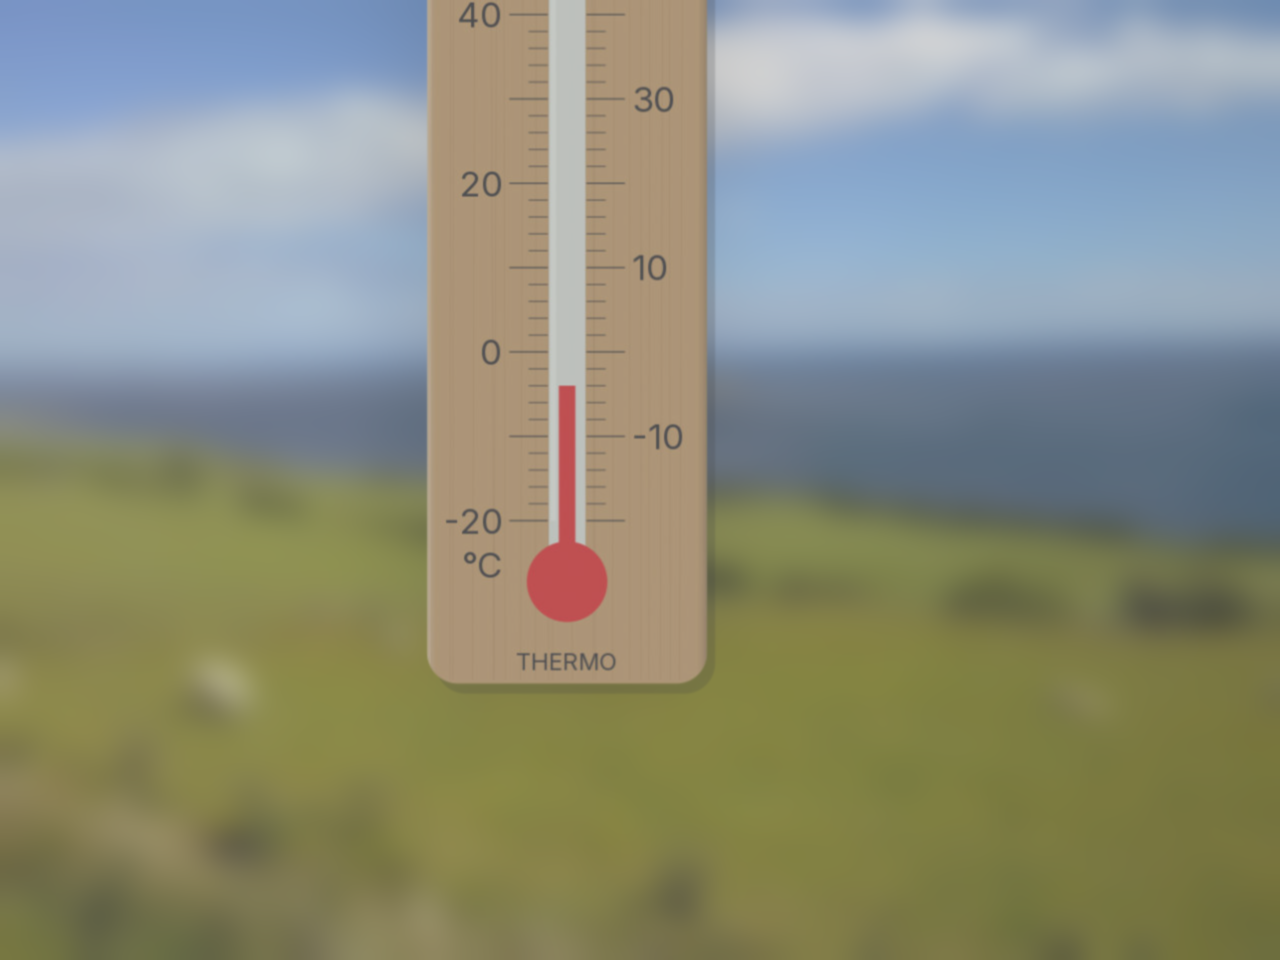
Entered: -4 (°C)
